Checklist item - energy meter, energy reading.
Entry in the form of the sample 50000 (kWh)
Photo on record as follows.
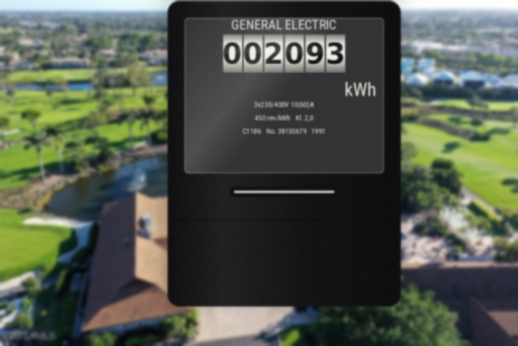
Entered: 2093 (kWh)
